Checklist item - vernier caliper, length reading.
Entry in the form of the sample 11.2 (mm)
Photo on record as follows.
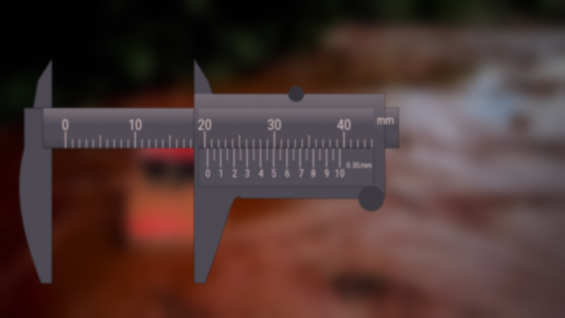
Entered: 20.4 (mm)
